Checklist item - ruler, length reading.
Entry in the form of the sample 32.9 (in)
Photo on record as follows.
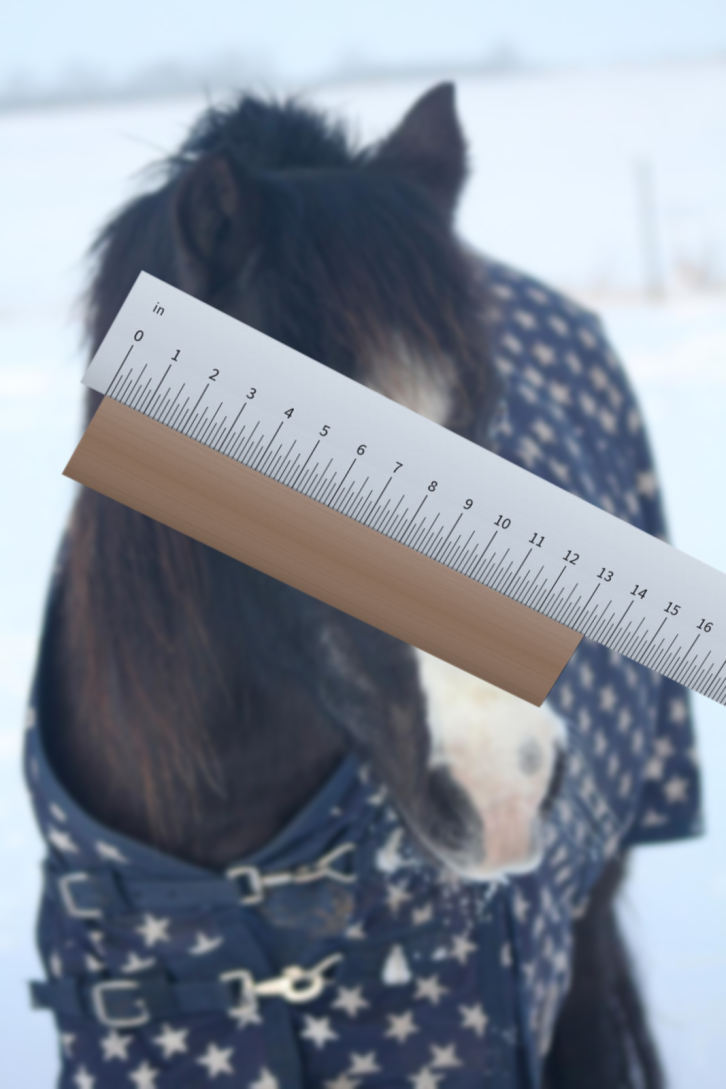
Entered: 13.375 (in)
